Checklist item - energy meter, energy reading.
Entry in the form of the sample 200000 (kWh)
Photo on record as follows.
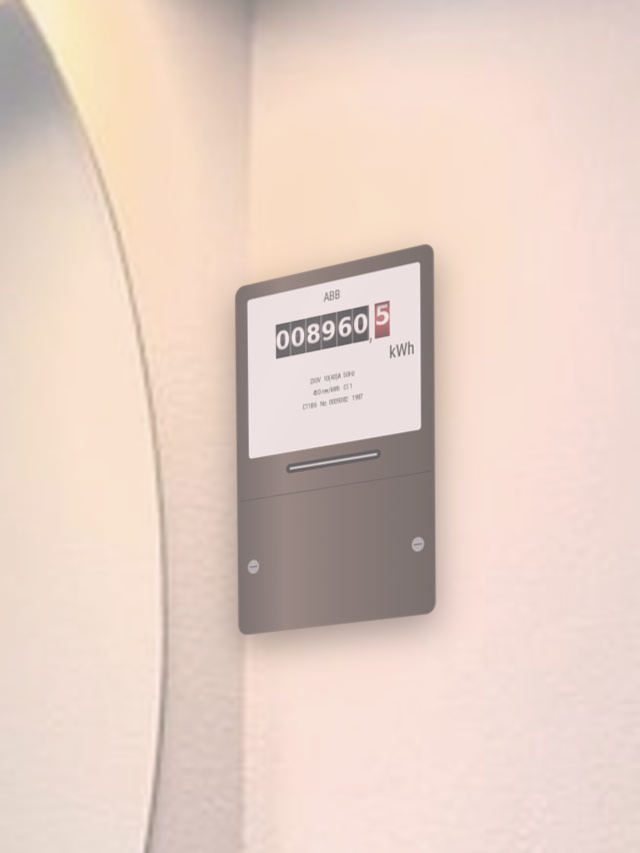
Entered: 8960.5 (kWh)
